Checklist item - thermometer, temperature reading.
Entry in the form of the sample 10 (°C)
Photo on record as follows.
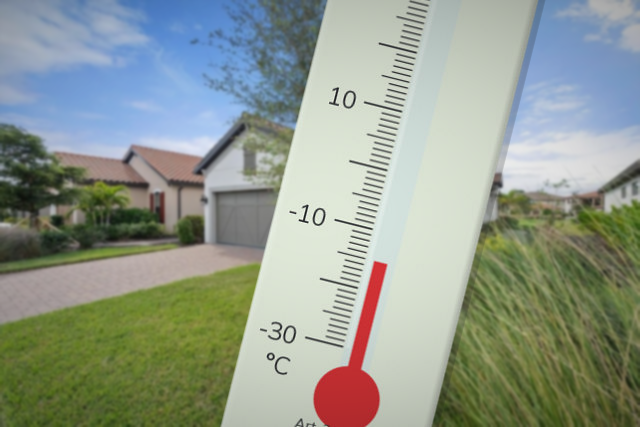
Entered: -15 (°C)
